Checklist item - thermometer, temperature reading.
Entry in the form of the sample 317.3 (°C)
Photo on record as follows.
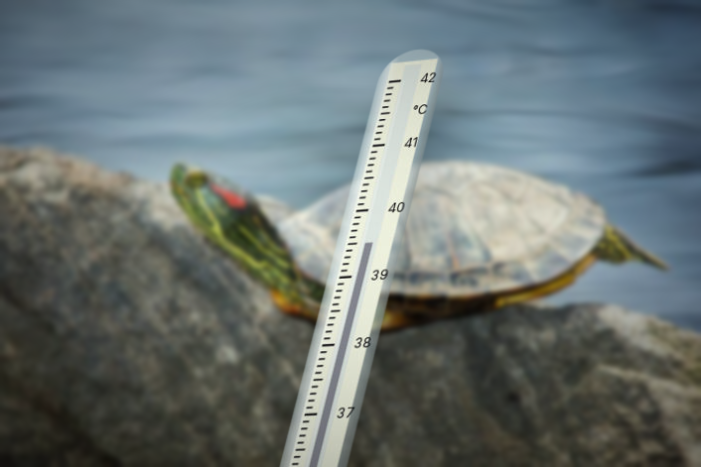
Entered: 39.5 (°C)
